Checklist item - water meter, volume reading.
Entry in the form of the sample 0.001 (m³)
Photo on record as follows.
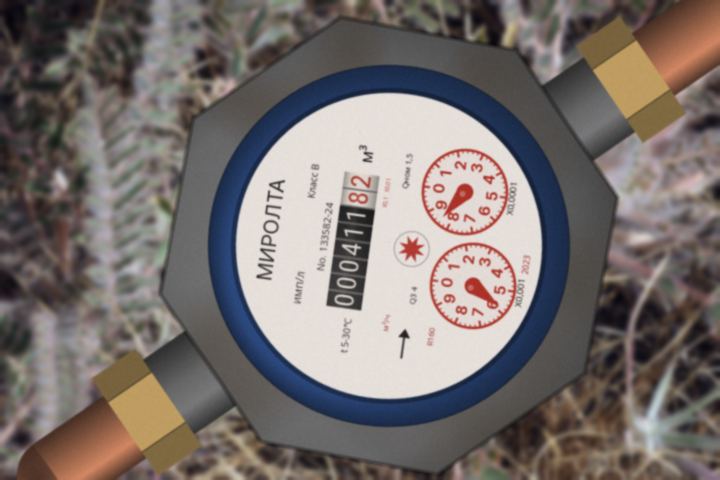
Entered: 411.8258 (m³)
